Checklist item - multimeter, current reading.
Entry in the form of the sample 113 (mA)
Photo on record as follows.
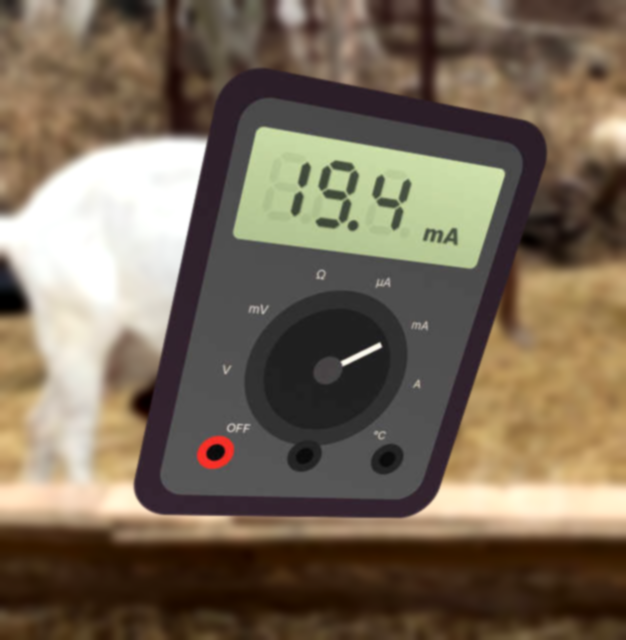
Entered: 19.4 (mA)
